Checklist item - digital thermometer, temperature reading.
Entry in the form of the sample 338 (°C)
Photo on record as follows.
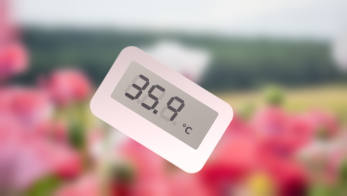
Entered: 35.9 (°C)
